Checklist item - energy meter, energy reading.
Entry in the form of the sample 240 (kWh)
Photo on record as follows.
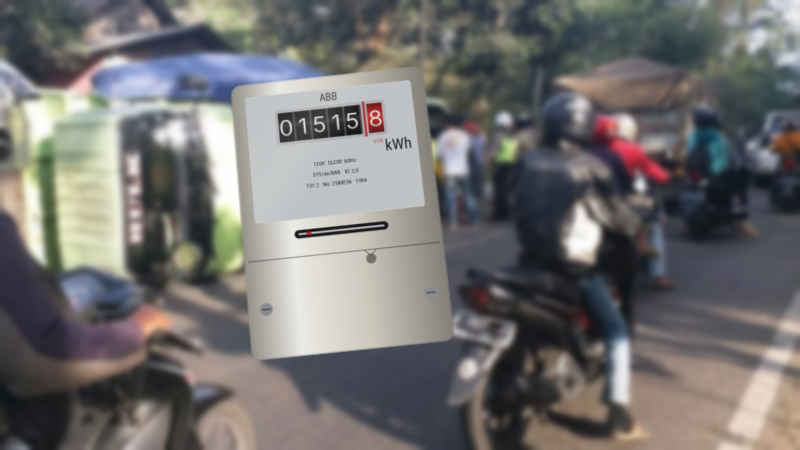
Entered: 1515.8 (kWh)
